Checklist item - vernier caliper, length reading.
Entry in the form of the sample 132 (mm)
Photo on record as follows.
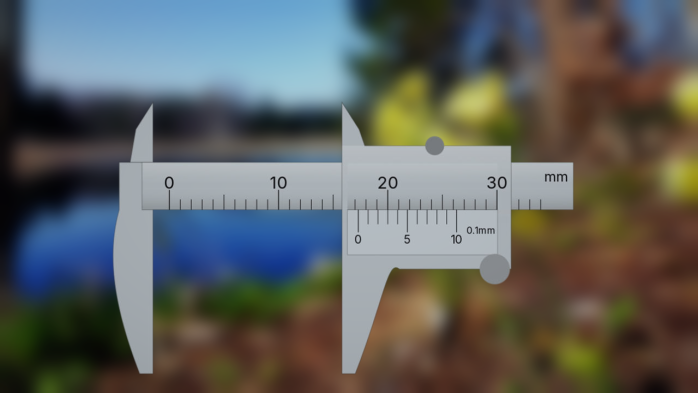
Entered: 17.3 (mm)
